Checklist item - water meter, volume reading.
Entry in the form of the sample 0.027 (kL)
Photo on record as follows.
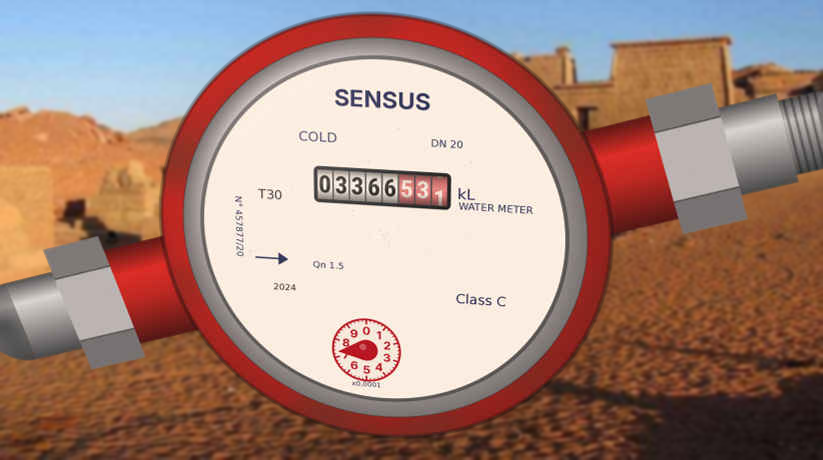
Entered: 3366.5307 (kL)
